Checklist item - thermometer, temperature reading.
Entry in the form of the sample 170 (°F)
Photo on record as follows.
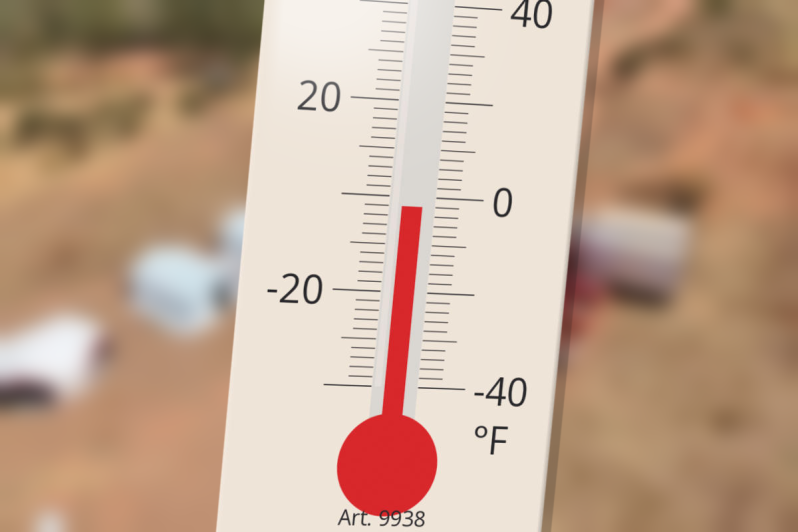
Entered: -2 (°F)
